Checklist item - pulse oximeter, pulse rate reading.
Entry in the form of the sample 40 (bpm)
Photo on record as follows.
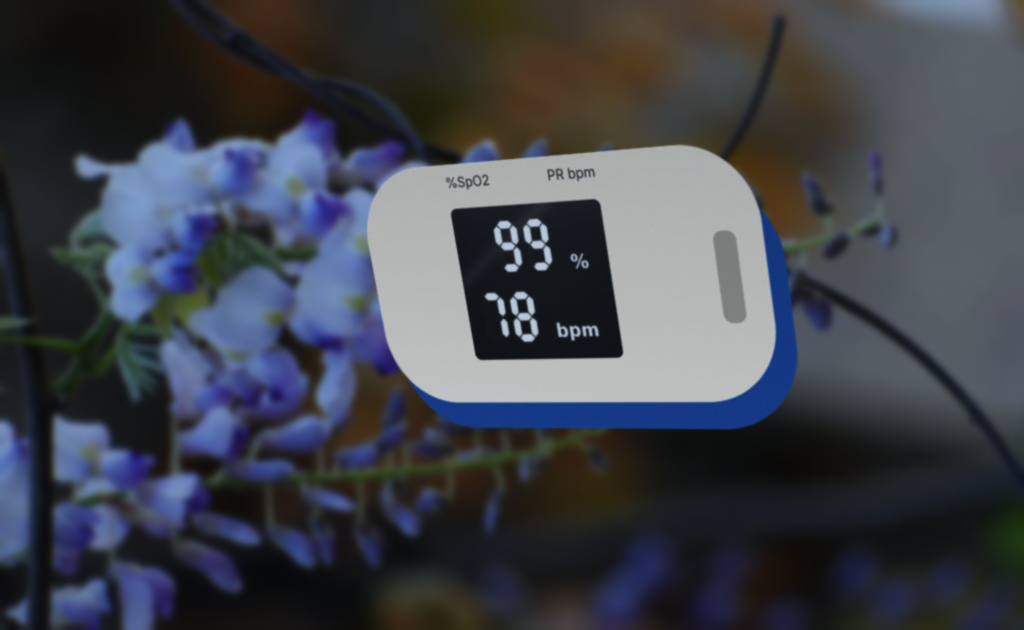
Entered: 78 (bpm)
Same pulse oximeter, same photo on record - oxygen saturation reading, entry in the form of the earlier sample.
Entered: 99 (%)
